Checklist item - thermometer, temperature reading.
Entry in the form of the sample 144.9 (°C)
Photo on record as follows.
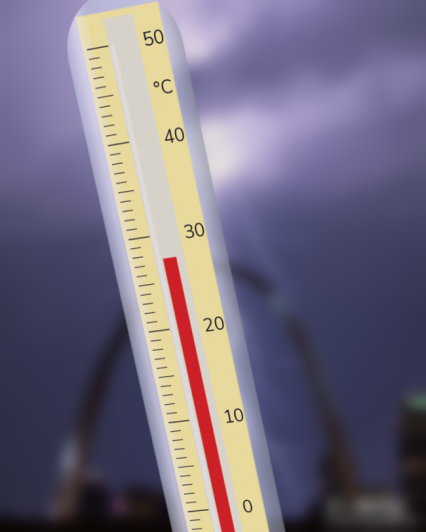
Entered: 27.5 (°C)
